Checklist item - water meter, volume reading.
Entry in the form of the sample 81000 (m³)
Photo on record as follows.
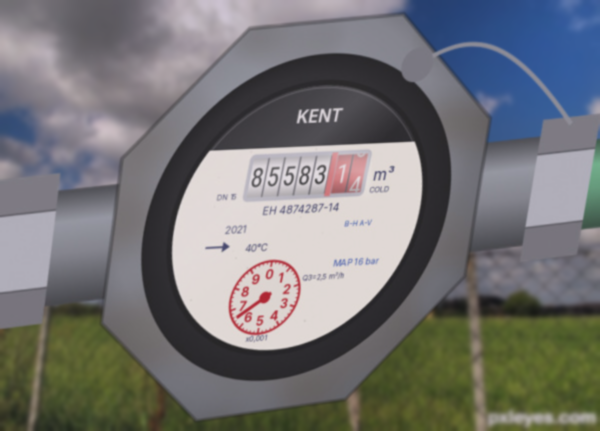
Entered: 85583.136 (m³)
